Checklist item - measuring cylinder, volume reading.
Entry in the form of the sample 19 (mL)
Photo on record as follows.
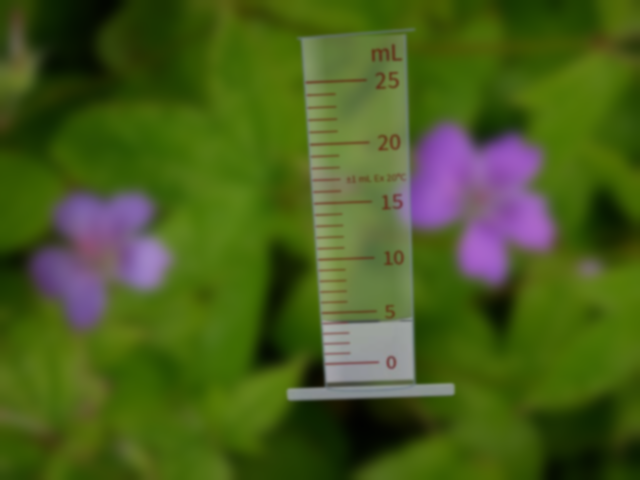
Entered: 4 (mL)
